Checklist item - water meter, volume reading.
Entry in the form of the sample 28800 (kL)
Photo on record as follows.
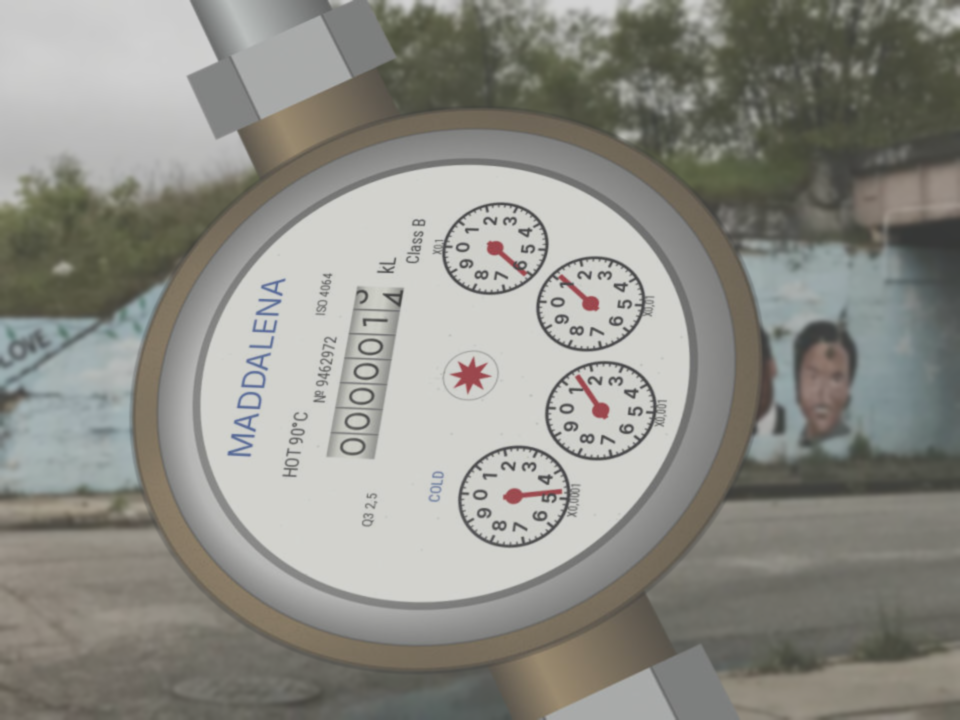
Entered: 13.6114 (kL)
